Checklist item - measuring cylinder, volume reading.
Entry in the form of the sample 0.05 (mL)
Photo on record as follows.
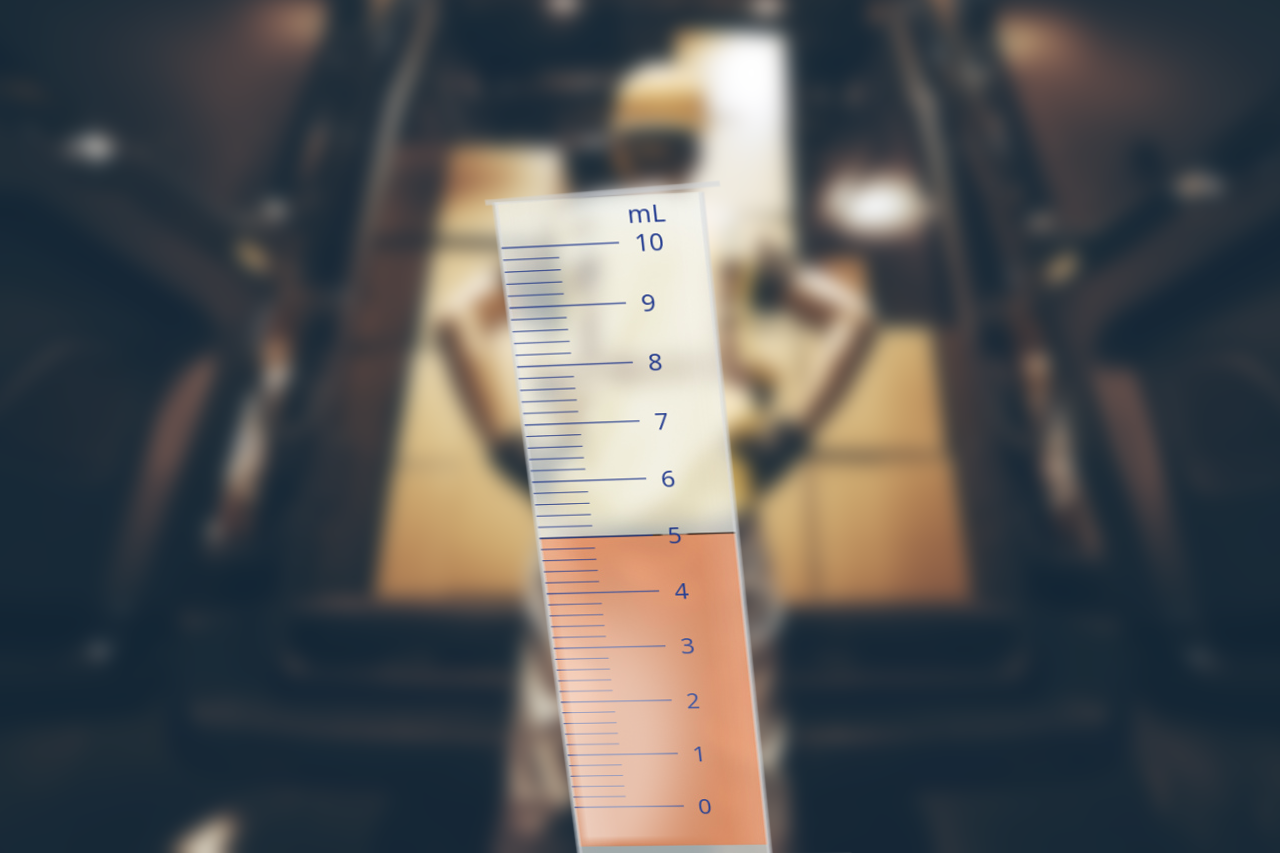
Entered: 5 (mL)
